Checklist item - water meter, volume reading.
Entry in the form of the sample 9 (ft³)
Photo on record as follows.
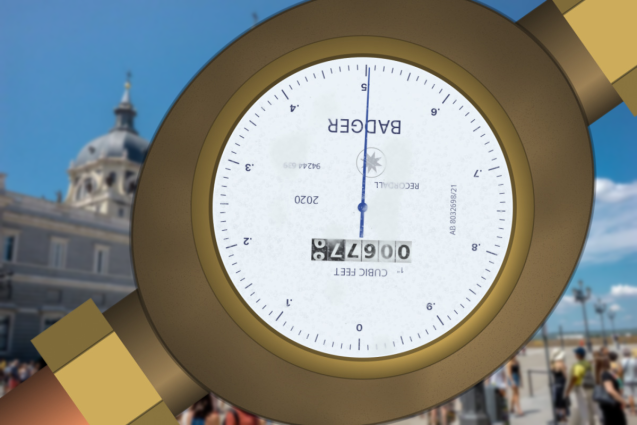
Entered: 6778.50 (ft³)
